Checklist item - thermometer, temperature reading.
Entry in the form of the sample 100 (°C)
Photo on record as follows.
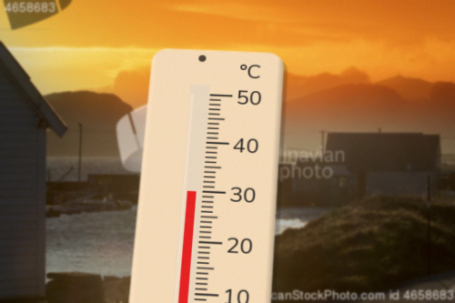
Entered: 30 (°C)
